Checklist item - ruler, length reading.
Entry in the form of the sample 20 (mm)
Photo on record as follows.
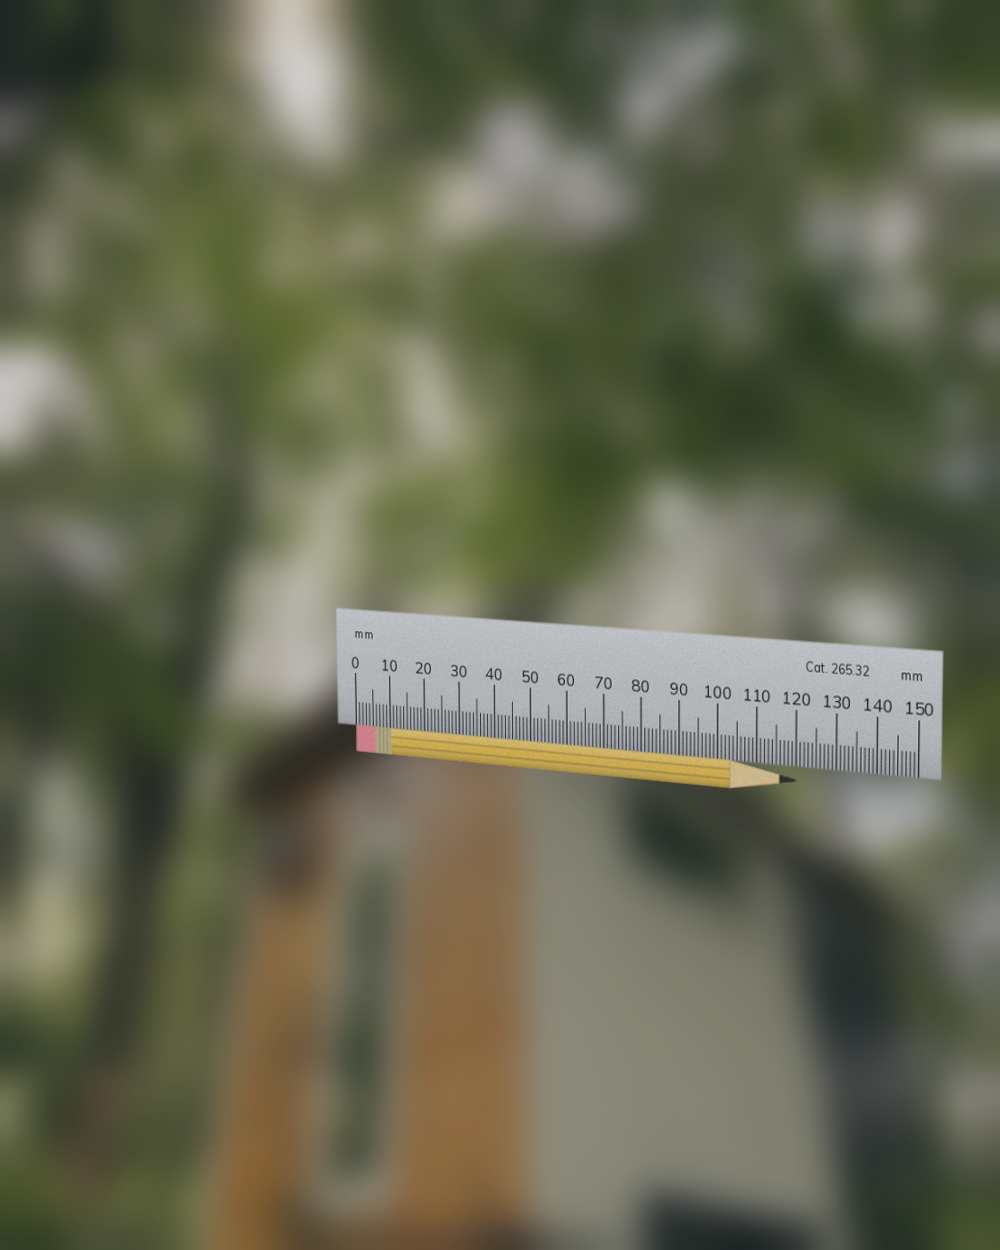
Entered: 120 (mm)
